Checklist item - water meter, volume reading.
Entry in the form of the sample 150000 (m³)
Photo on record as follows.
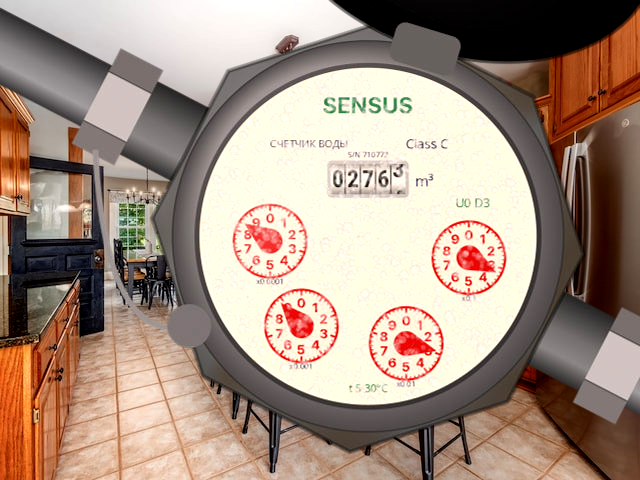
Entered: 2763.3288 (m³)
